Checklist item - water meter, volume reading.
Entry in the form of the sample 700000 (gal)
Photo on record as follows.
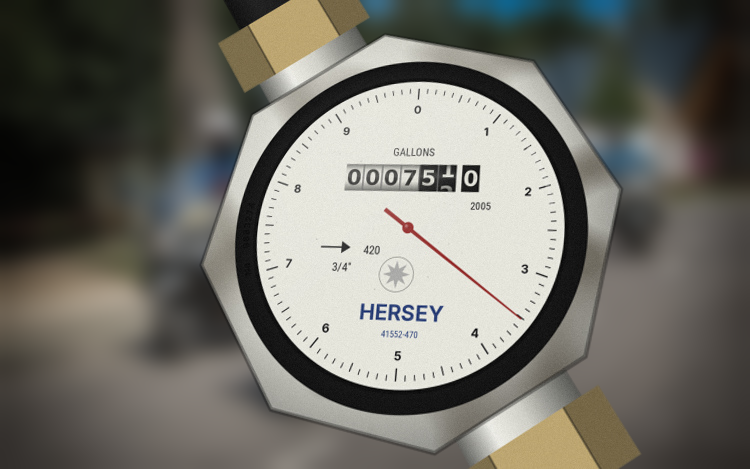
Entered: 7513.5 (gal)
